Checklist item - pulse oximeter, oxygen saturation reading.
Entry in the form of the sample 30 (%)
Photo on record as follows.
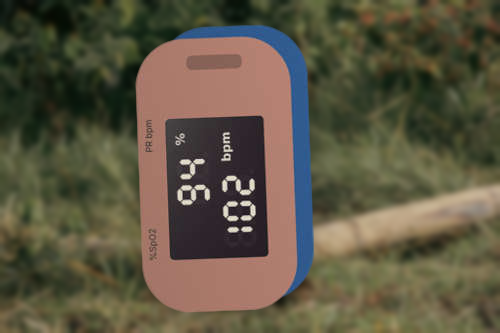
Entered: 94 (%)
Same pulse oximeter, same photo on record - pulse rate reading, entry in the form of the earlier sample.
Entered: 102 (bpm)
